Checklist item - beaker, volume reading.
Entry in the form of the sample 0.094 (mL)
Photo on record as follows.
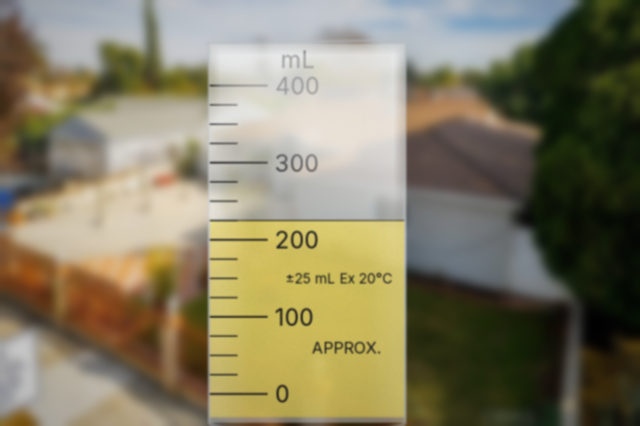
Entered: 225 (mL)
